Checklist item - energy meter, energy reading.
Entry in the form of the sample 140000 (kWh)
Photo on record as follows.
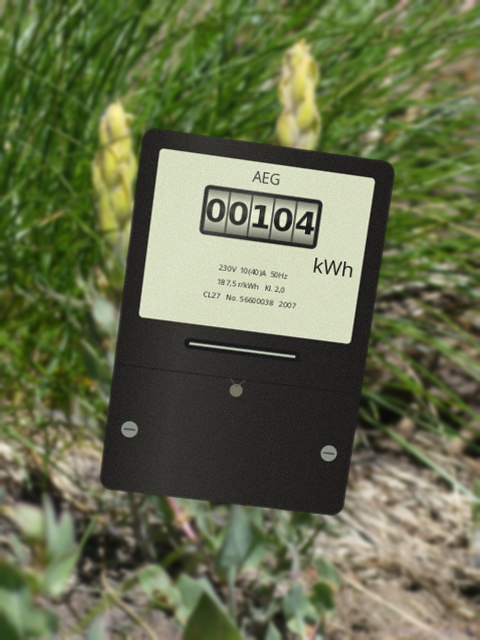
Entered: 104 (kWh)
